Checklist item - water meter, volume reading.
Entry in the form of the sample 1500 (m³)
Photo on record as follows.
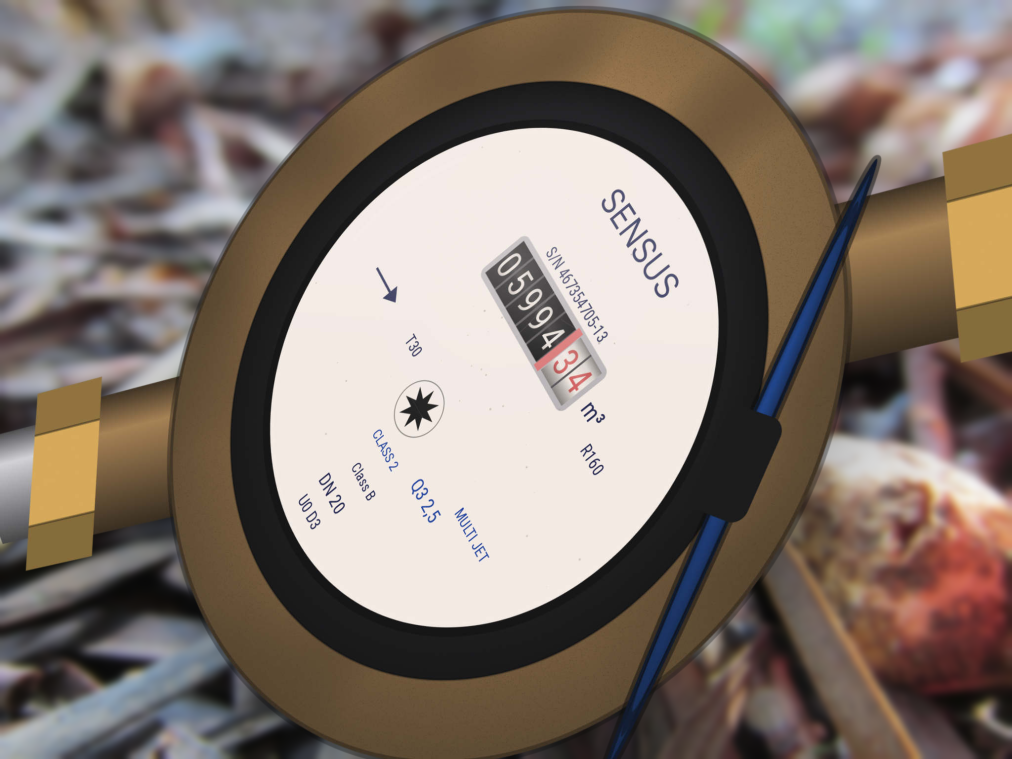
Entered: 5994.34 (m³)
